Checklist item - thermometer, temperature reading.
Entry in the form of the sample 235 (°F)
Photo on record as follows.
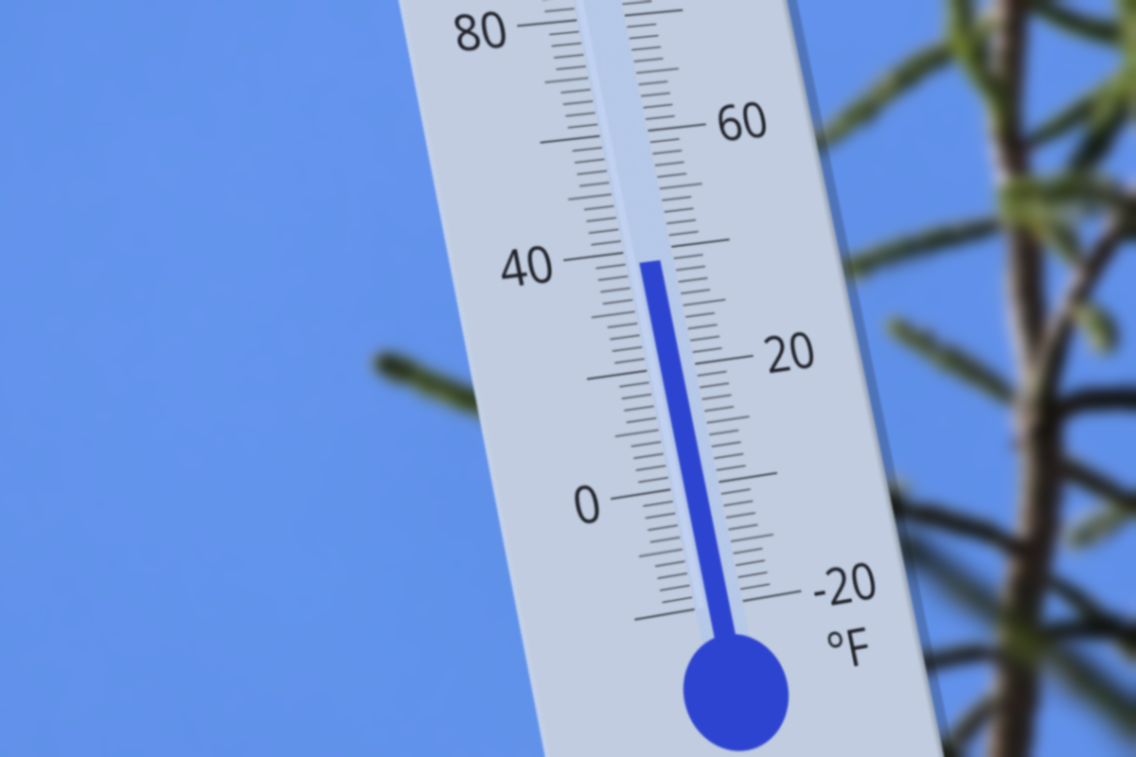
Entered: 38 (°F)
